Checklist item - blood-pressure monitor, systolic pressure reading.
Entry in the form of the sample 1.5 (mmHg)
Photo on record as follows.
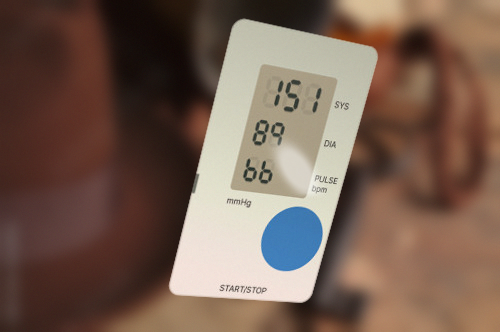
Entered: 151 (mmHg)
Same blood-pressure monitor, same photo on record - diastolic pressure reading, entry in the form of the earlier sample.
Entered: 89 (mmHg)
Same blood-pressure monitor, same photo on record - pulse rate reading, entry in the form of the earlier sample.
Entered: 66 (bpm)
